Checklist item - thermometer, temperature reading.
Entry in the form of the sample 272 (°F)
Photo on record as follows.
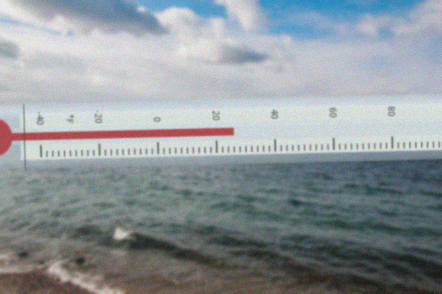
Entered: 26 (°F)
